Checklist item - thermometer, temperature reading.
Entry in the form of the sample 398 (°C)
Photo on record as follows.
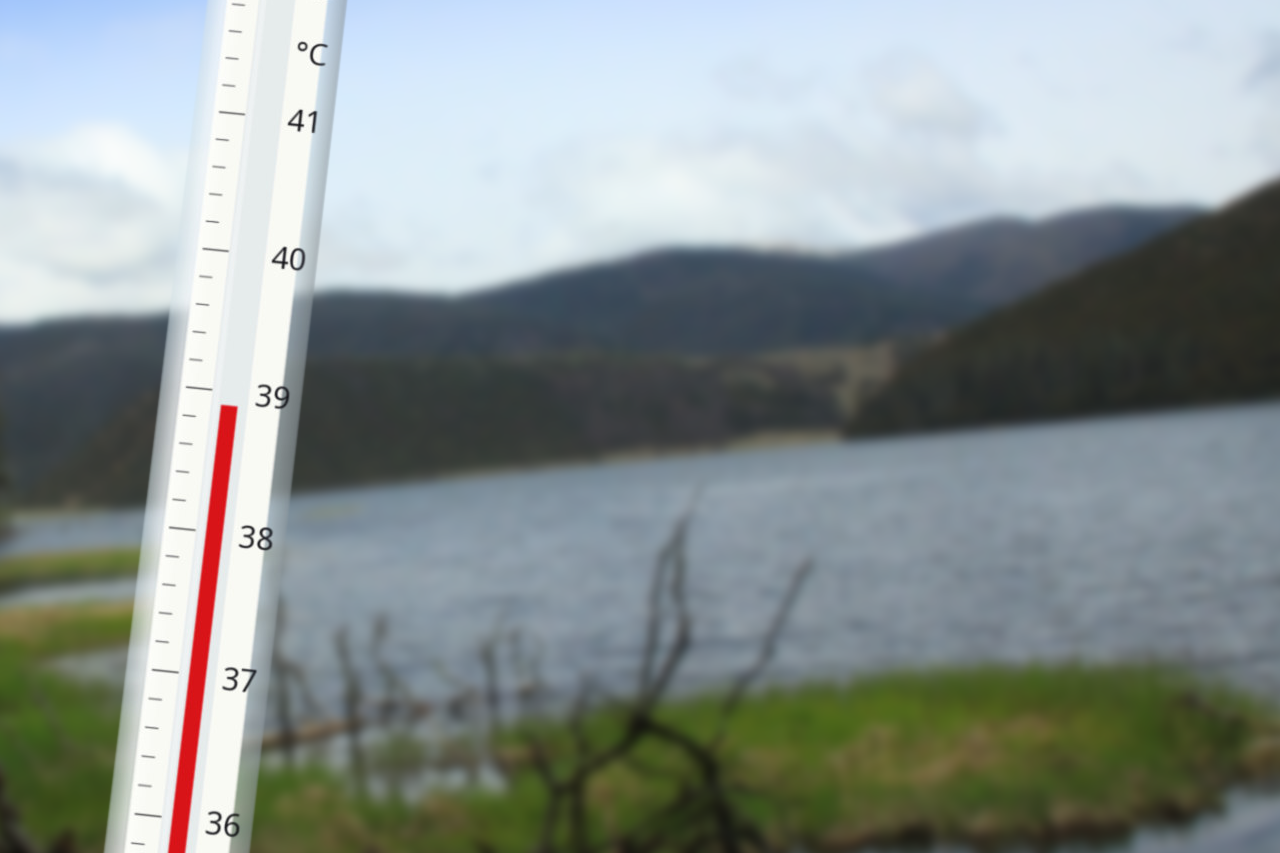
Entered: 38.9 (°C)
